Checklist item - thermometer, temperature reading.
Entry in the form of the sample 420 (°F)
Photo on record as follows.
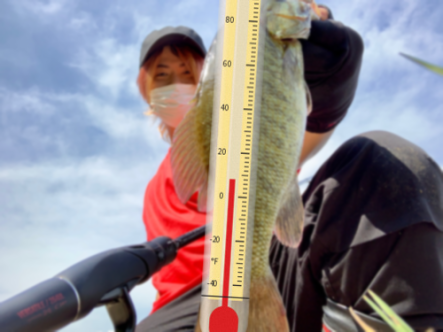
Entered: 8 (°F)
